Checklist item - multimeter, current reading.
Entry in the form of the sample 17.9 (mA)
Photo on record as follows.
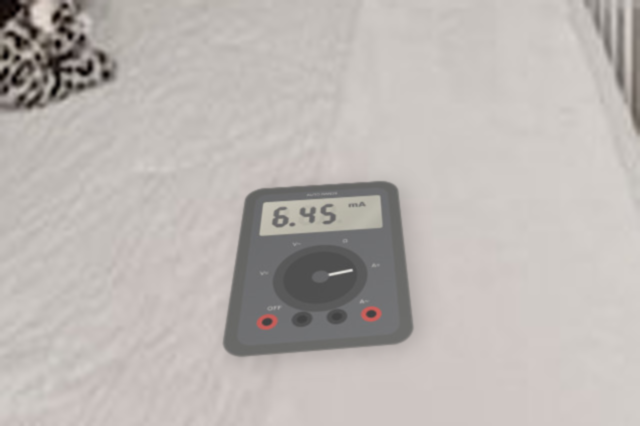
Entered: 6.45 (mA)
